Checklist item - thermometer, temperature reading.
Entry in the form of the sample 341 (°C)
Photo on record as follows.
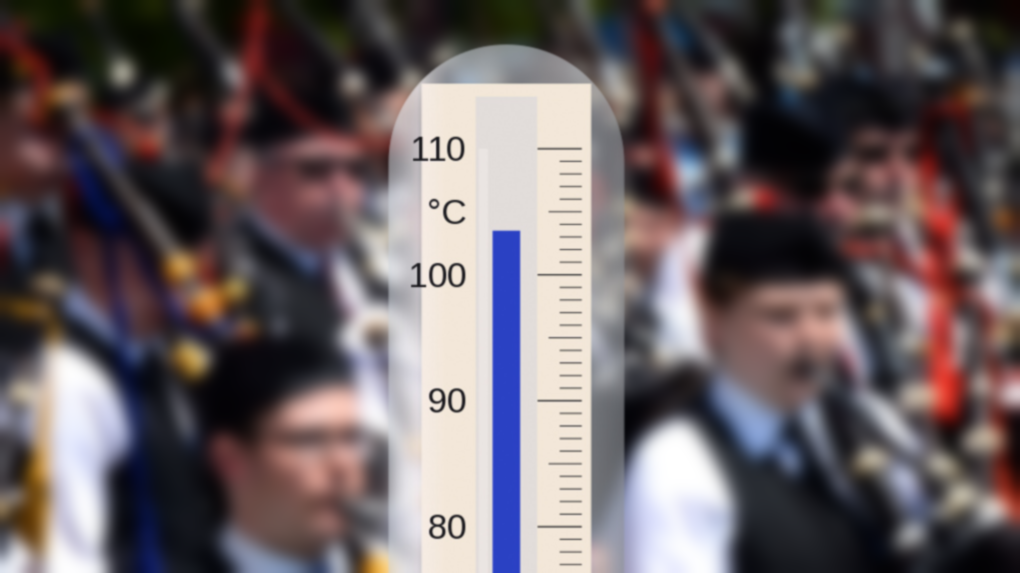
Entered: 103.5 (°C)
